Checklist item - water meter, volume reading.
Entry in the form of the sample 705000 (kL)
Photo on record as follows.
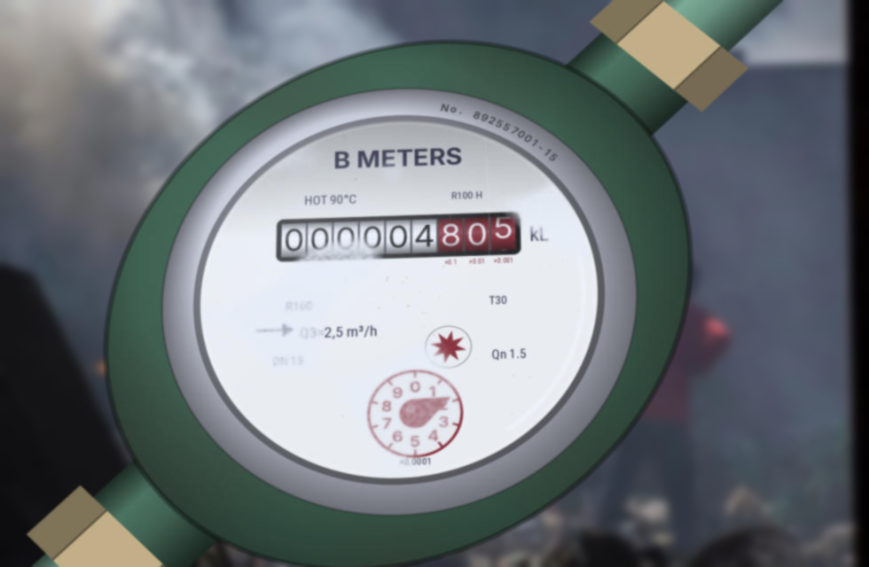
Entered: 4.8051 (kL)
